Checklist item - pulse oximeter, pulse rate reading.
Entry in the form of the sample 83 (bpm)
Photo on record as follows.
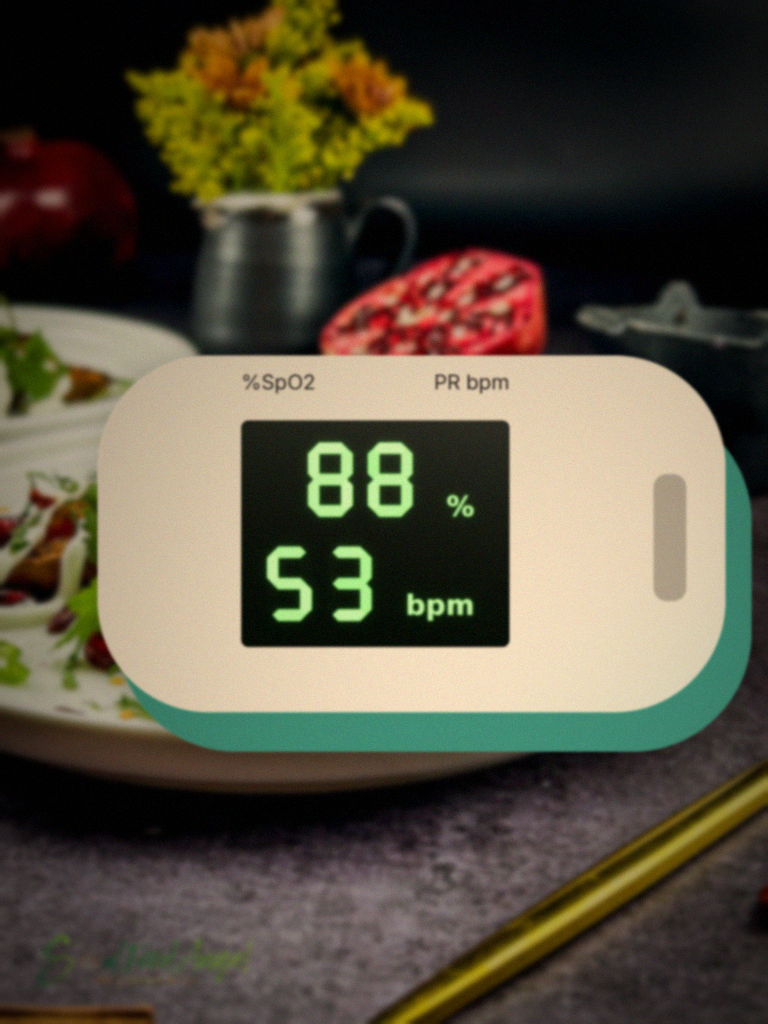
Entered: 53 (bpm)
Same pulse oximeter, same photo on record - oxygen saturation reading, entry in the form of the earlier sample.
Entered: 88 (%)
